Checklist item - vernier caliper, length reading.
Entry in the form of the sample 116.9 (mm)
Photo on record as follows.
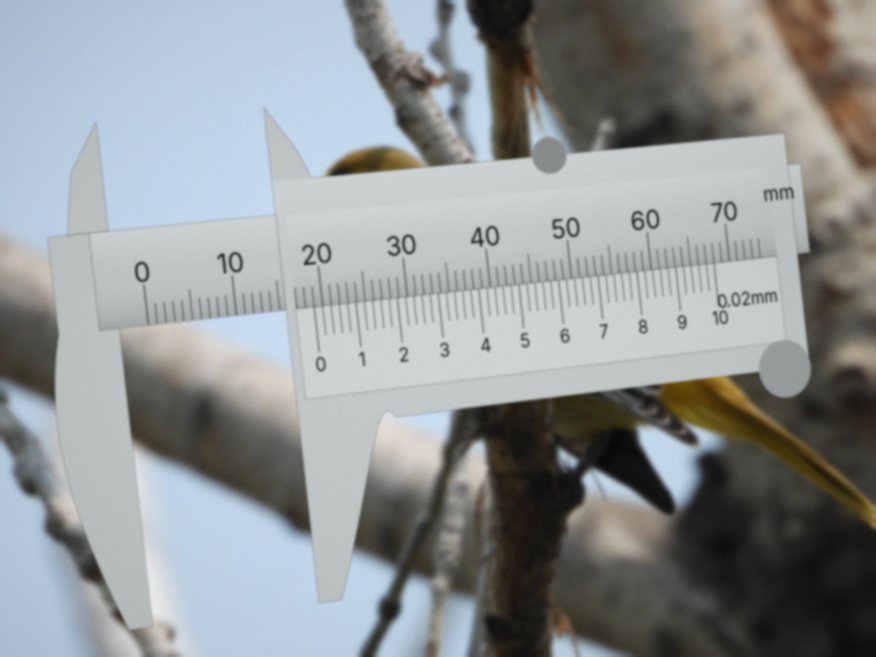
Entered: 19.0 (mm)
